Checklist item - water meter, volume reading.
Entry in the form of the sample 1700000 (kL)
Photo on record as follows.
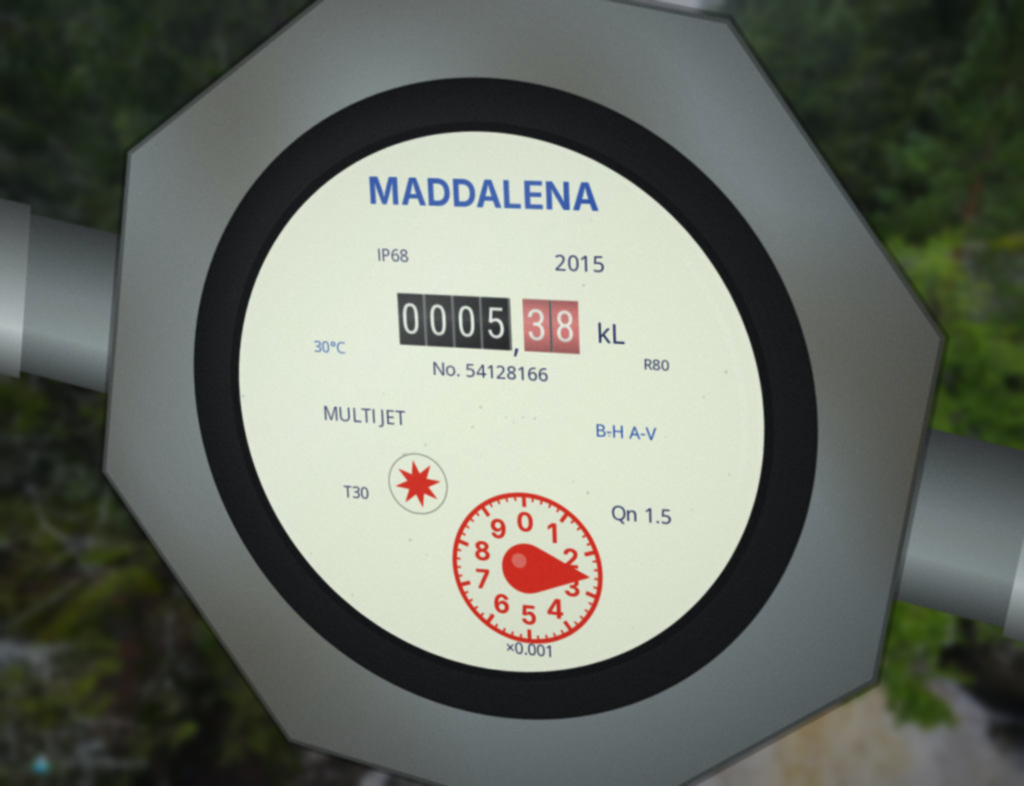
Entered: 5.382 (kL)
